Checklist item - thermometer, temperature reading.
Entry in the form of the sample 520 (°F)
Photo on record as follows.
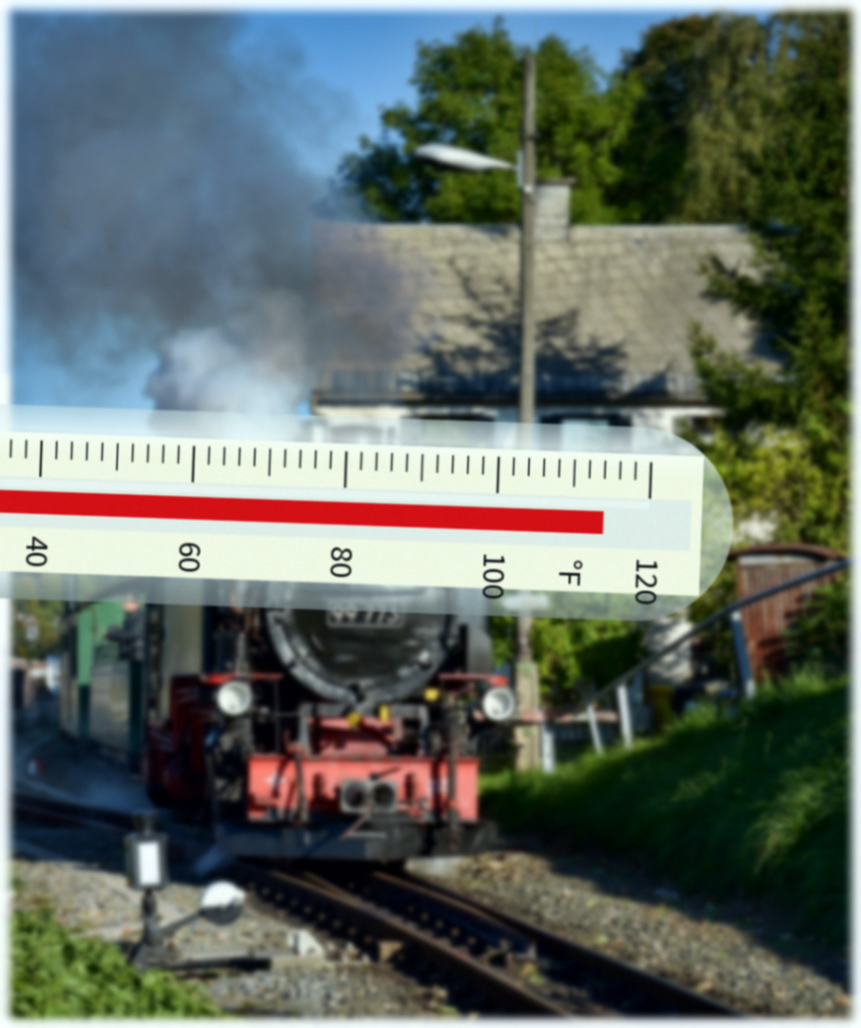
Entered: 114 (°F)
